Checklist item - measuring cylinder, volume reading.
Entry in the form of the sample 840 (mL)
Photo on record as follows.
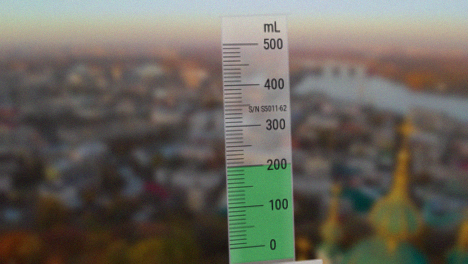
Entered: 200 (mL)
